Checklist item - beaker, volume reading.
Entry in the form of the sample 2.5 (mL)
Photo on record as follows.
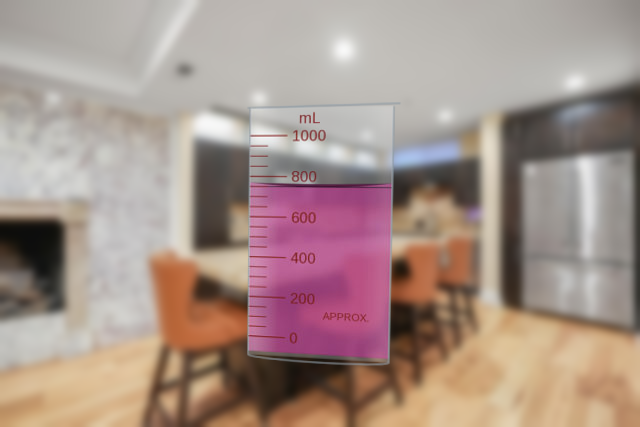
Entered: 750 (mL)
